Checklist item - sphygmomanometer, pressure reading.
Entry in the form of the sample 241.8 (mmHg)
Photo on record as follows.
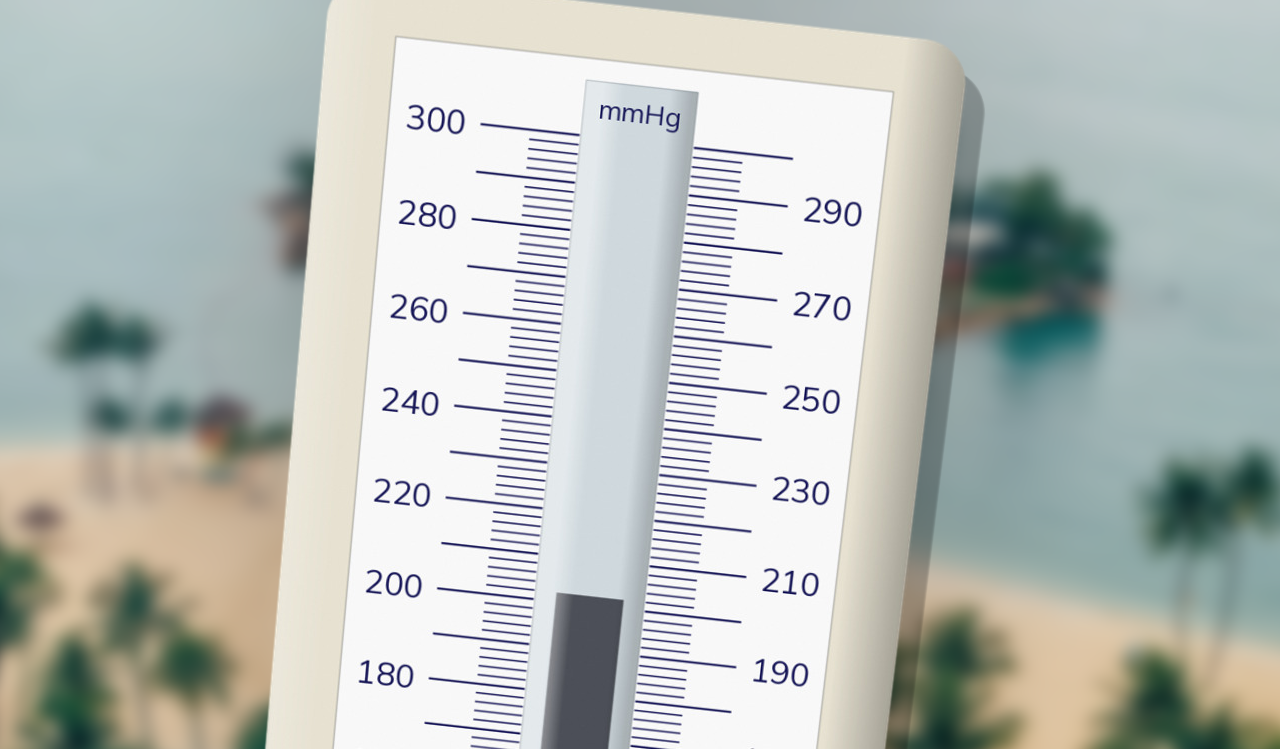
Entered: 202 (mmHg)
